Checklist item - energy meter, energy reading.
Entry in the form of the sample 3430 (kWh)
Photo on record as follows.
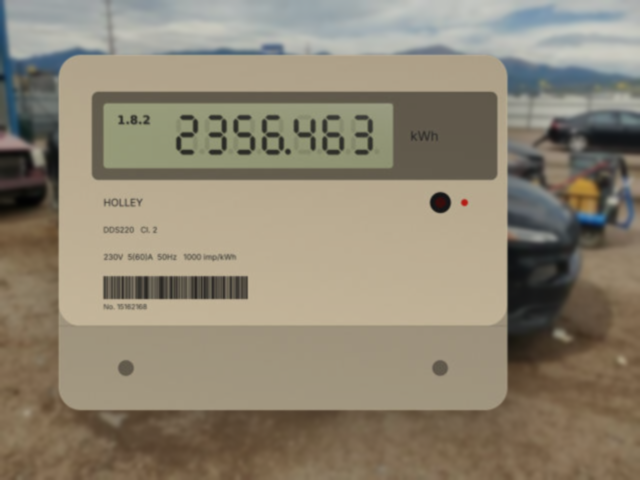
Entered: 2356.463 (kWh)
